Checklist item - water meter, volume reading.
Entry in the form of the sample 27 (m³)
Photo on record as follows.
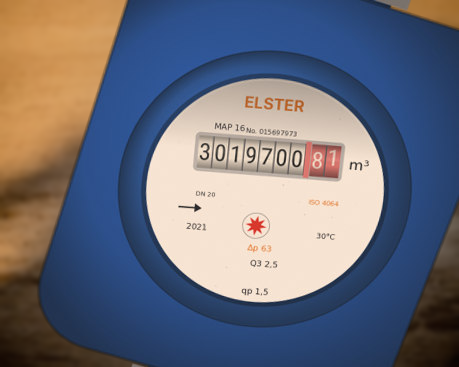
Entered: 3019700.81 (m³)
